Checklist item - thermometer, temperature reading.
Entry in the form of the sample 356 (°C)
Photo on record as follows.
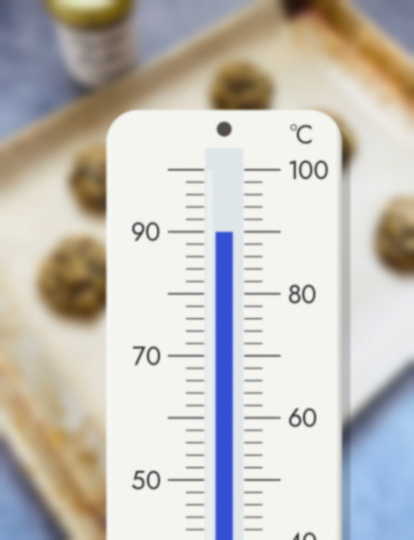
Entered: 90 (°C)
